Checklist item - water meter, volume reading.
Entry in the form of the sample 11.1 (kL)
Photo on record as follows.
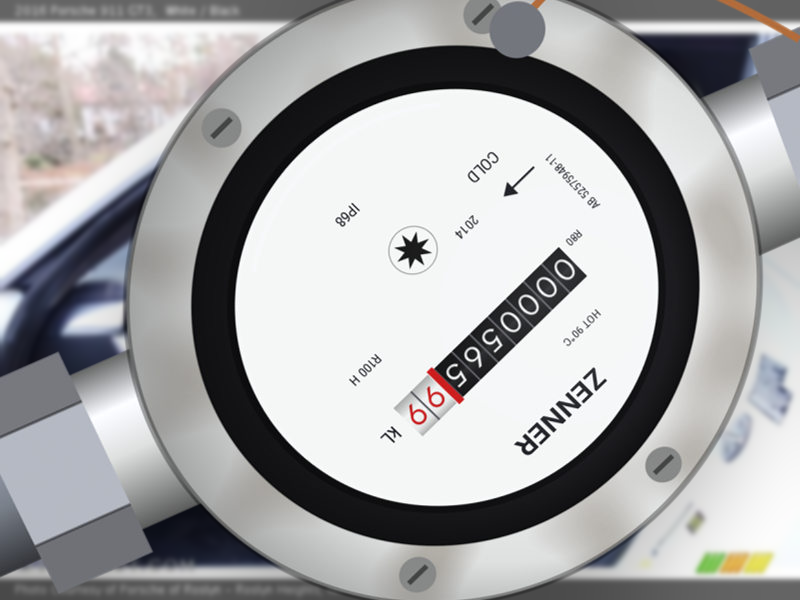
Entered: 565.99 (kL)
